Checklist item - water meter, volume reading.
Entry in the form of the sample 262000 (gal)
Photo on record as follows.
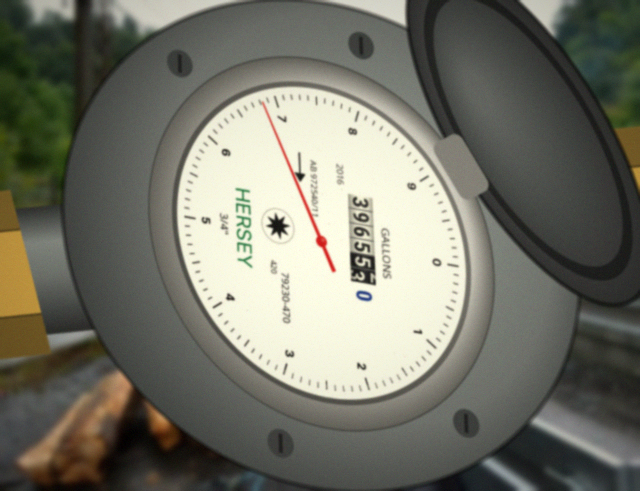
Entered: 3965526.8 (gal)
